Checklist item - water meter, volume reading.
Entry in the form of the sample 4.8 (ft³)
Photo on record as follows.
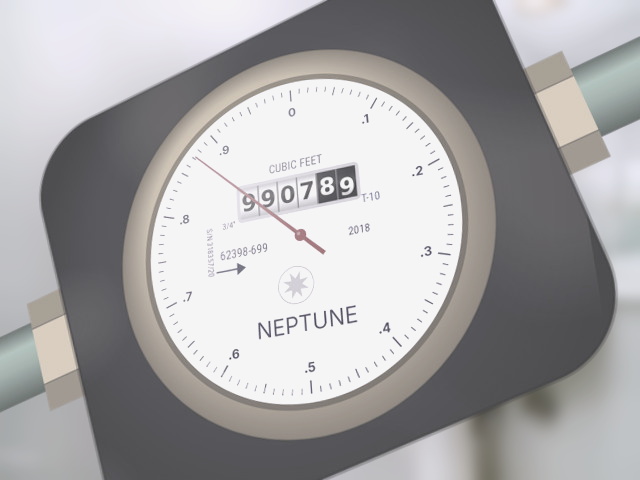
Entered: 990788.87 (ft³)
